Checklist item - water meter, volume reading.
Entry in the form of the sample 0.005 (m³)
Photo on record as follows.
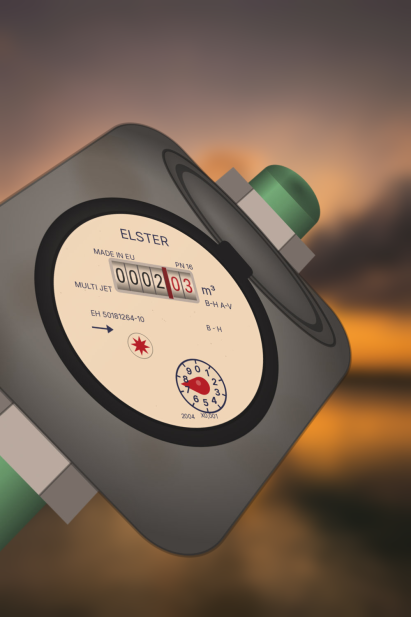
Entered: 2.037 (m³)
